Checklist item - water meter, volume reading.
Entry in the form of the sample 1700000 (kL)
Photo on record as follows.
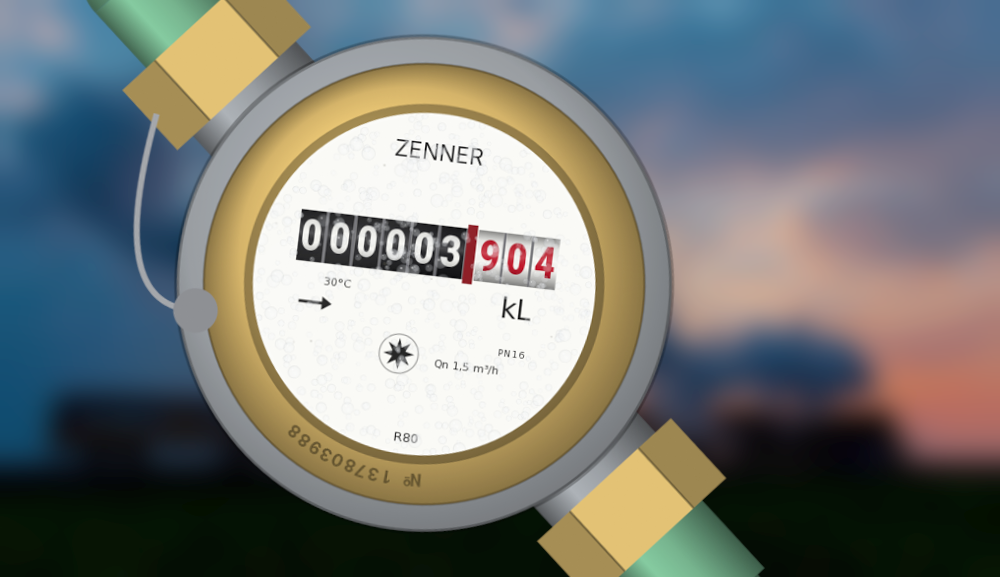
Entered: 3.904 (kL)
